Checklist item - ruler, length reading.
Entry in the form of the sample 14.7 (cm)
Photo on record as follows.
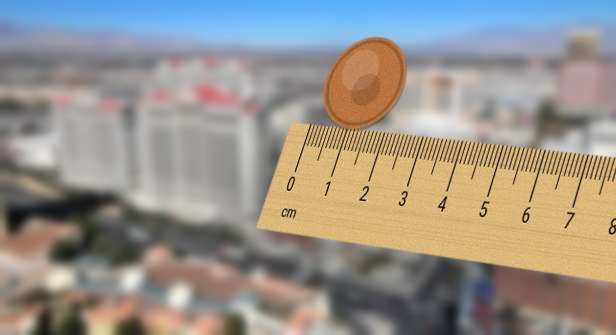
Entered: 2.1 (cm)
